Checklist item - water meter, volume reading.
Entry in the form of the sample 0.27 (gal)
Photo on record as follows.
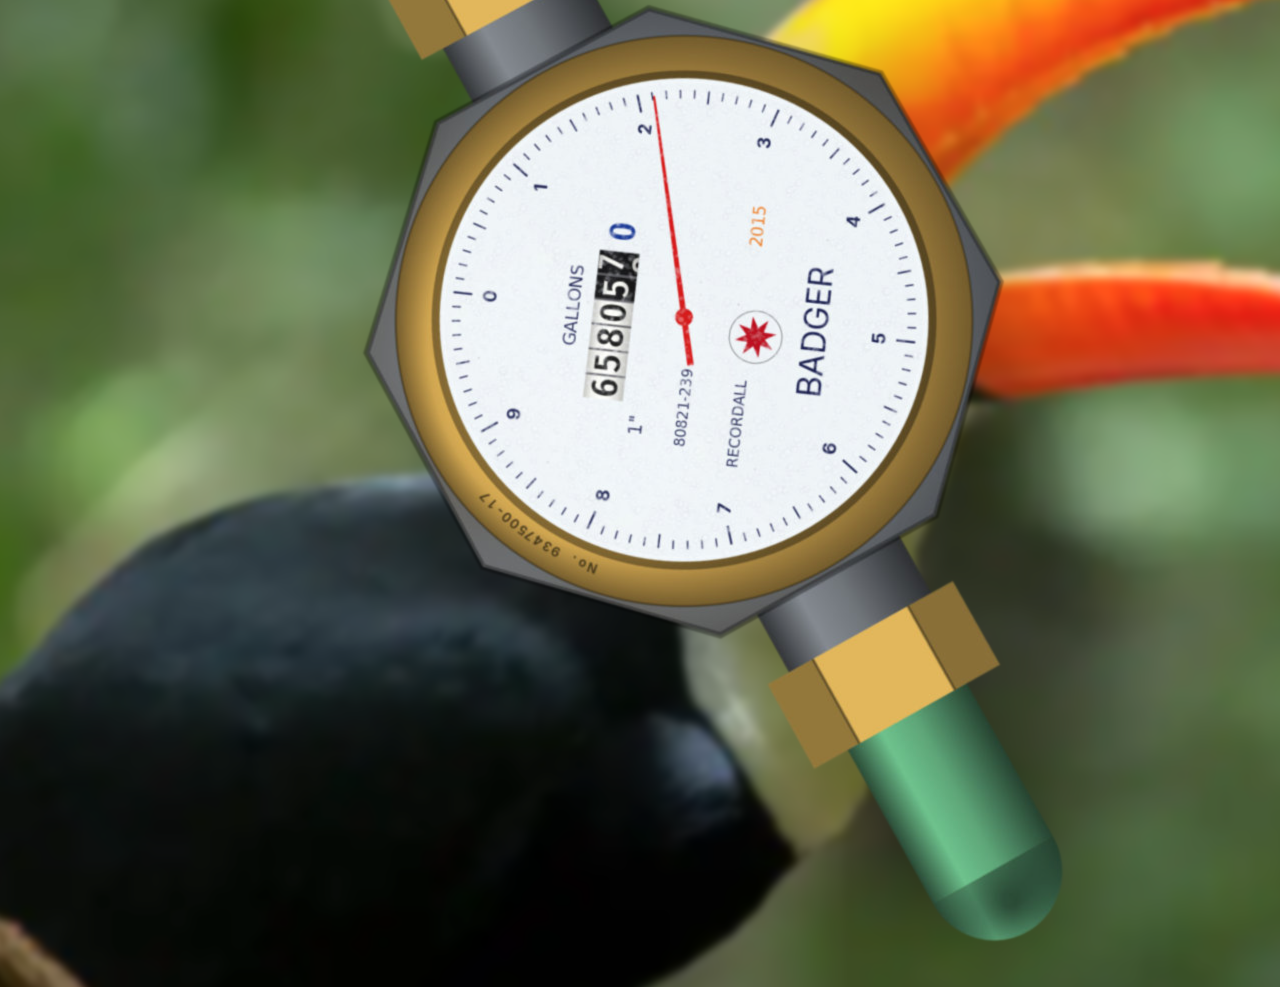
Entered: 6580572.1 (gal)
